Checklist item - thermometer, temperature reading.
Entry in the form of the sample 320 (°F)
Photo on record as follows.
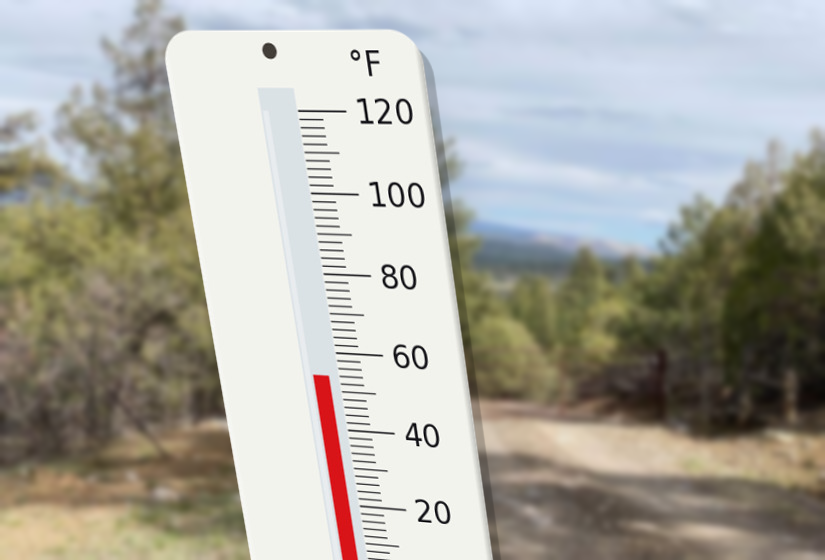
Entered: 54 (°F)
